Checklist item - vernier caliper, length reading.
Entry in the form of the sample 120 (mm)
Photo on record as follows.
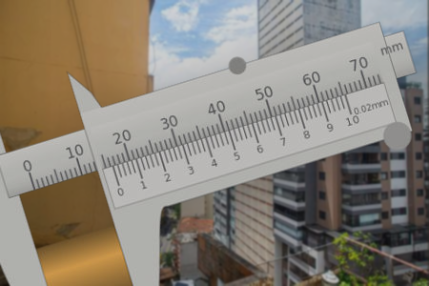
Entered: 16.5 (mm)
